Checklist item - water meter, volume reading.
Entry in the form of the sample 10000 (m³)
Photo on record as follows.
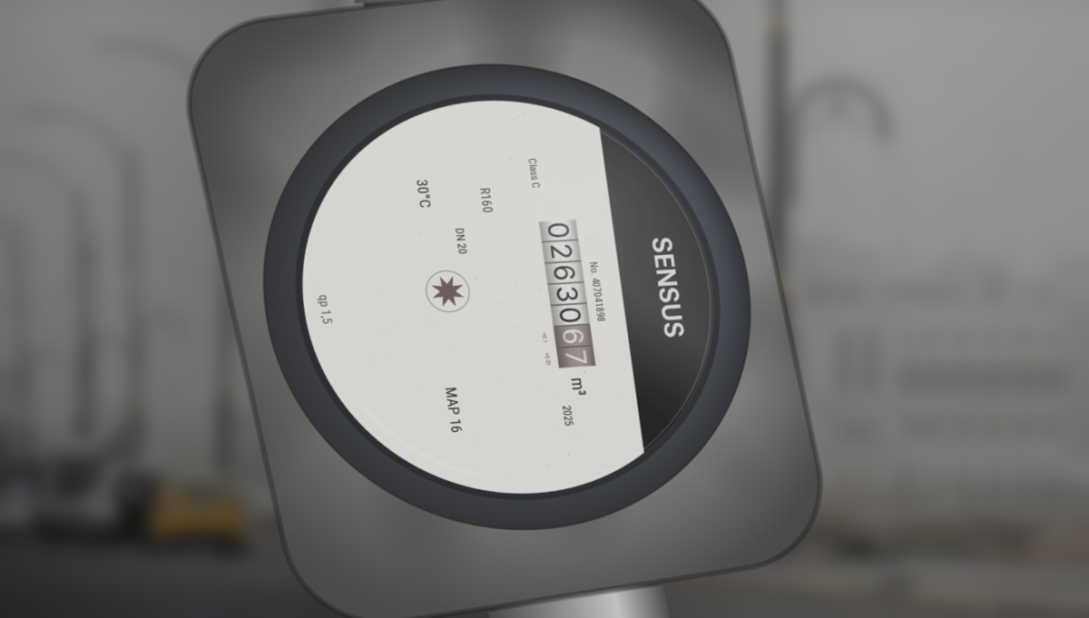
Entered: 2630.67 (m³)
